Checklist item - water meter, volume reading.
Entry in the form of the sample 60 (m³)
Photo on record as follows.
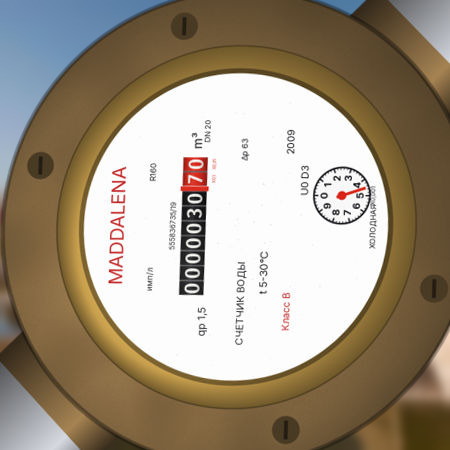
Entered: 30.704 (m³)
